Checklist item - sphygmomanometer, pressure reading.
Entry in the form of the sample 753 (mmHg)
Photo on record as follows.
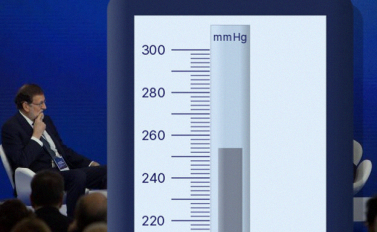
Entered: 254 (mmHg)
